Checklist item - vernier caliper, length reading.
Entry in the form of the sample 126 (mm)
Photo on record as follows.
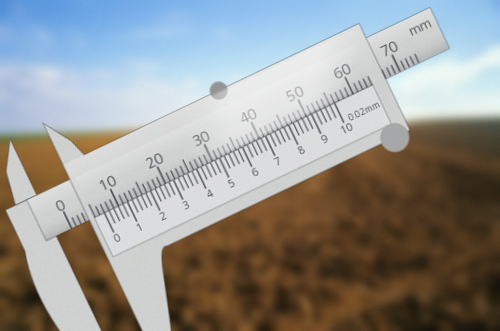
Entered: 7.0 (mm)
